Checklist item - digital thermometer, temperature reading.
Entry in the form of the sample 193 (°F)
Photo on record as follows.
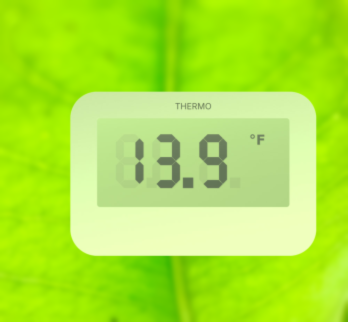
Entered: 13.9 (°F)
